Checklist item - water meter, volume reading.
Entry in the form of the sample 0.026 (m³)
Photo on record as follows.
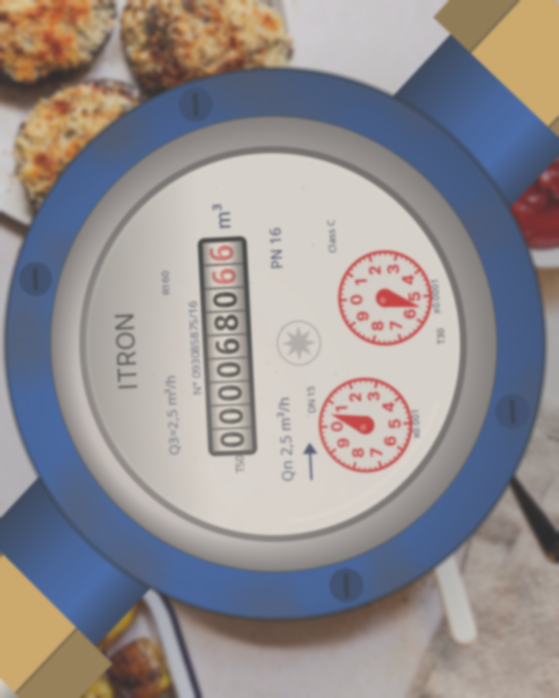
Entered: 680.6605 (m³)
